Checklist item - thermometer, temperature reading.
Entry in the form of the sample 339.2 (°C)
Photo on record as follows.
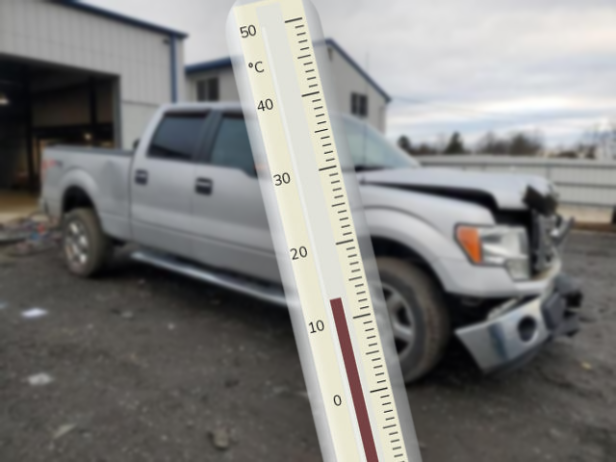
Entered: 13 (°C)
